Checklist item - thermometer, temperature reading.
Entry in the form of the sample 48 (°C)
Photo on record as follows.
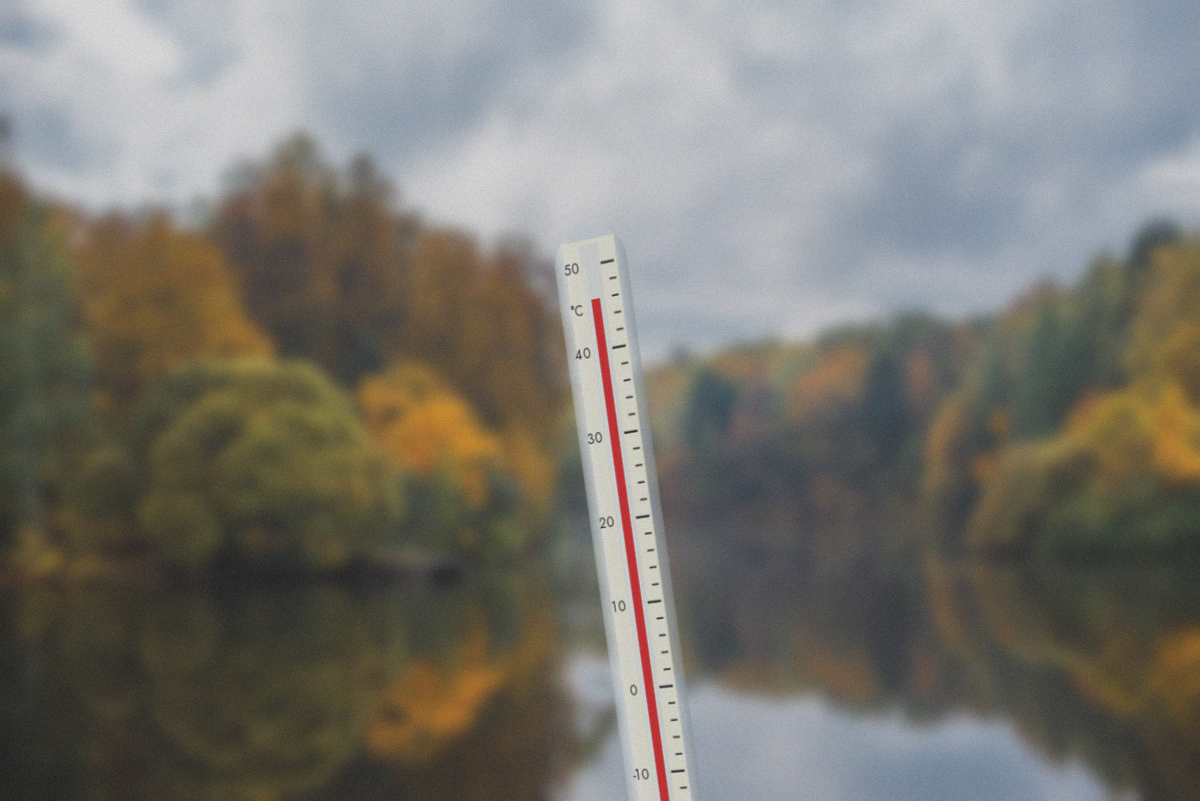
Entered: 46 (°C)
